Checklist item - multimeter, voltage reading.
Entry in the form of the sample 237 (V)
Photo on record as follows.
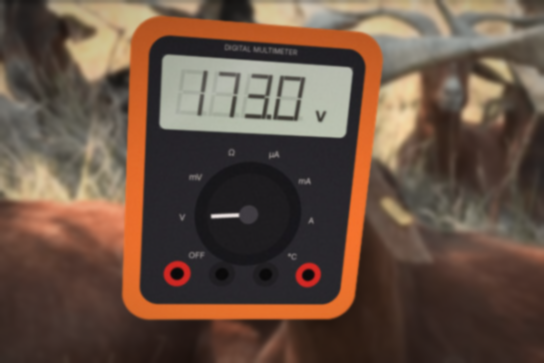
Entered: 173.0 (V)
